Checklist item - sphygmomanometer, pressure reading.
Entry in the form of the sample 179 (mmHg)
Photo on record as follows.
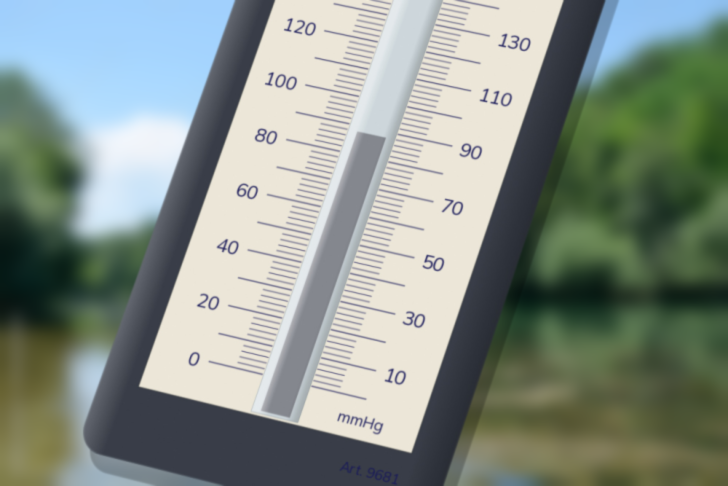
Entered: 88 (mmHg)
